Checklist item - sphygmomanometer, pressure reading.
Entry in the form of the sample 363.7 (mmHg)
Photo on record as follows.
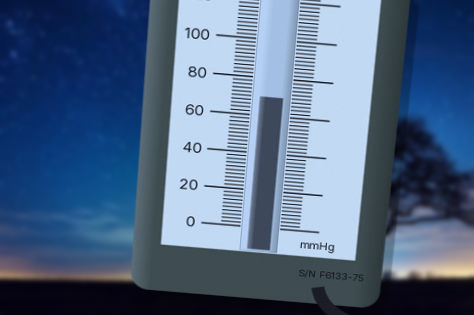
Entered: 70 (mmHg)
